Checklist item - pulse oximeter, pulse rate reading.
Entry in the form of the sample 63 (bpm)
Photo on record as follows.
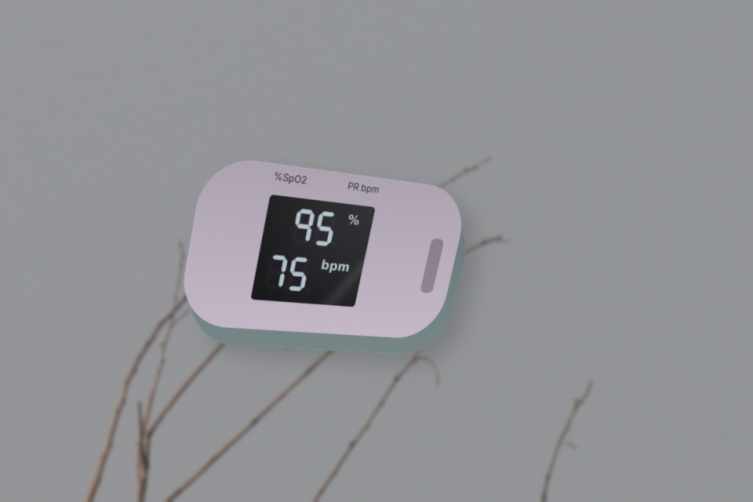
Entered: 75 (bpm)
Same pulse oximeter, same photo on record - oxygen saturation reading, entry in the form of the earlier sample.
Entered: 95 (%)
